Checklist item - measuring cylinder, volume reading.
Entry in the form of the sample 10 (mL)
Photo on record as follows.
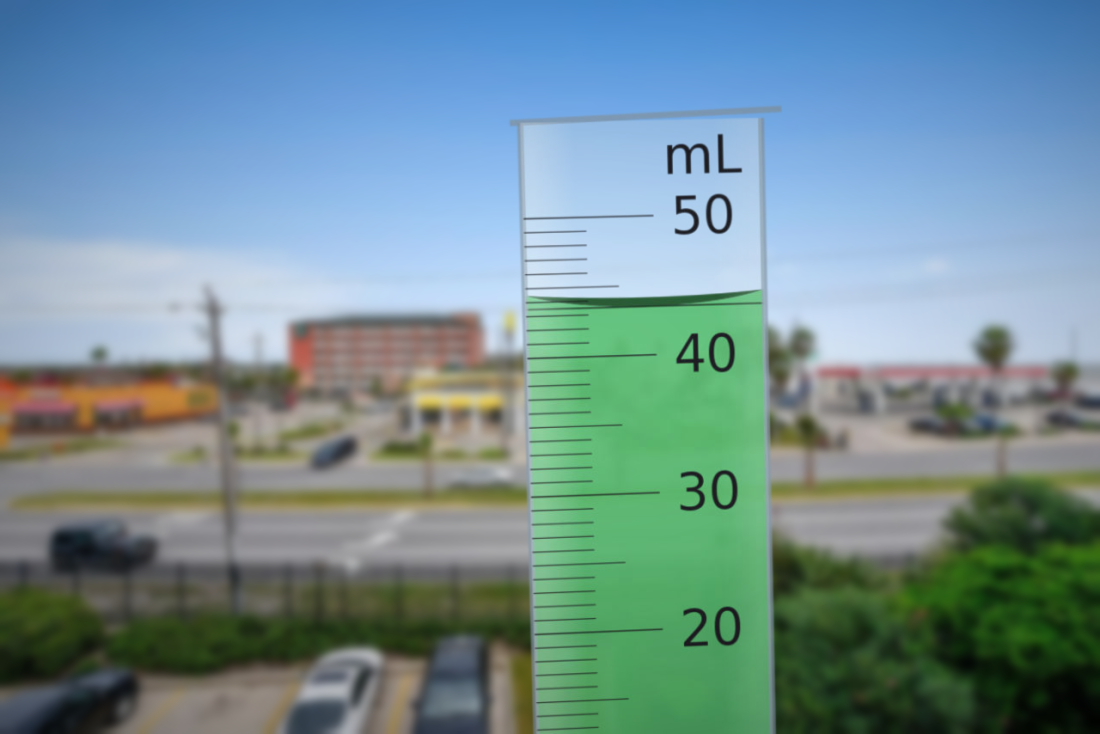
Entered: 43.5 (mL)
